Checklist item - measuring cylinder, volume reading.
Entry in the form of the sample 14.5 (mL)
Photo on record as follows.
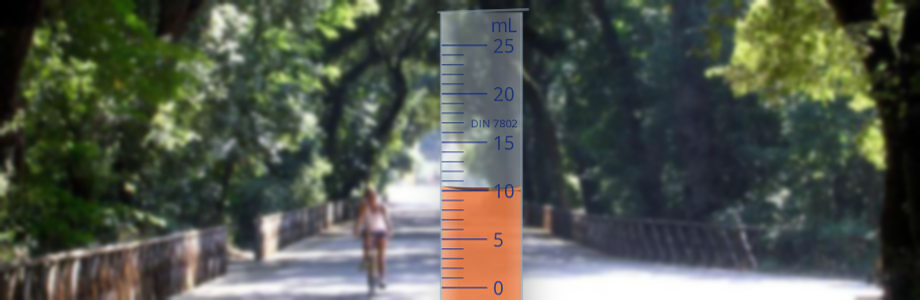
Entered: 10 (mL)
